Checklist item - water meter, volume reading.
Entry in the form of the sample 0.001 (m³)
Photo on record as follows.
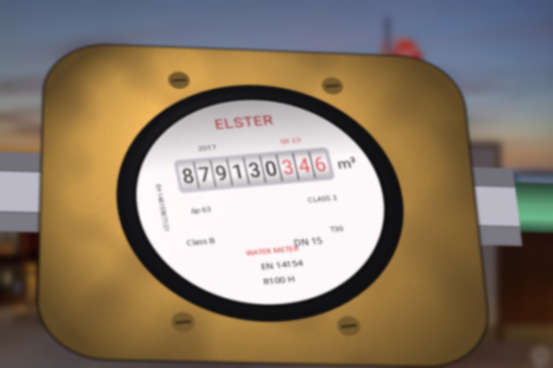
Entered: 879130.346 (m³)
